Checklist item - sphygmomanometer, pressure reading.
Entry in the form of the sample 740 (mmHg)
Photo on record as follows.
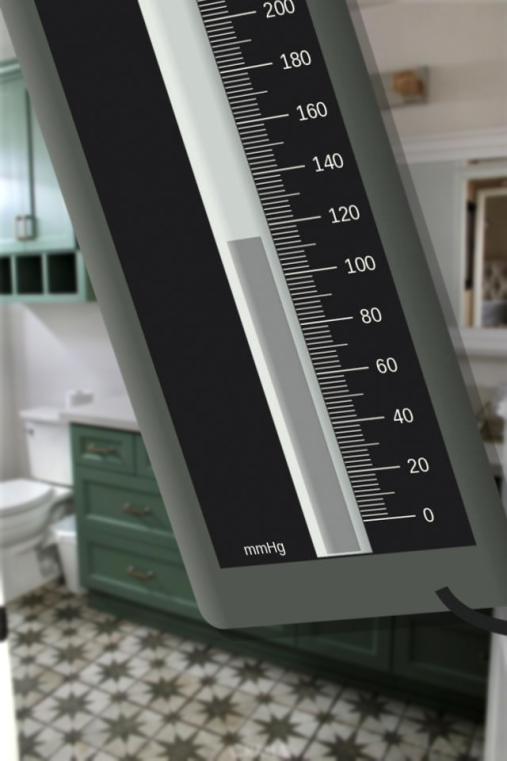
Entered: 116 (mmHg)
